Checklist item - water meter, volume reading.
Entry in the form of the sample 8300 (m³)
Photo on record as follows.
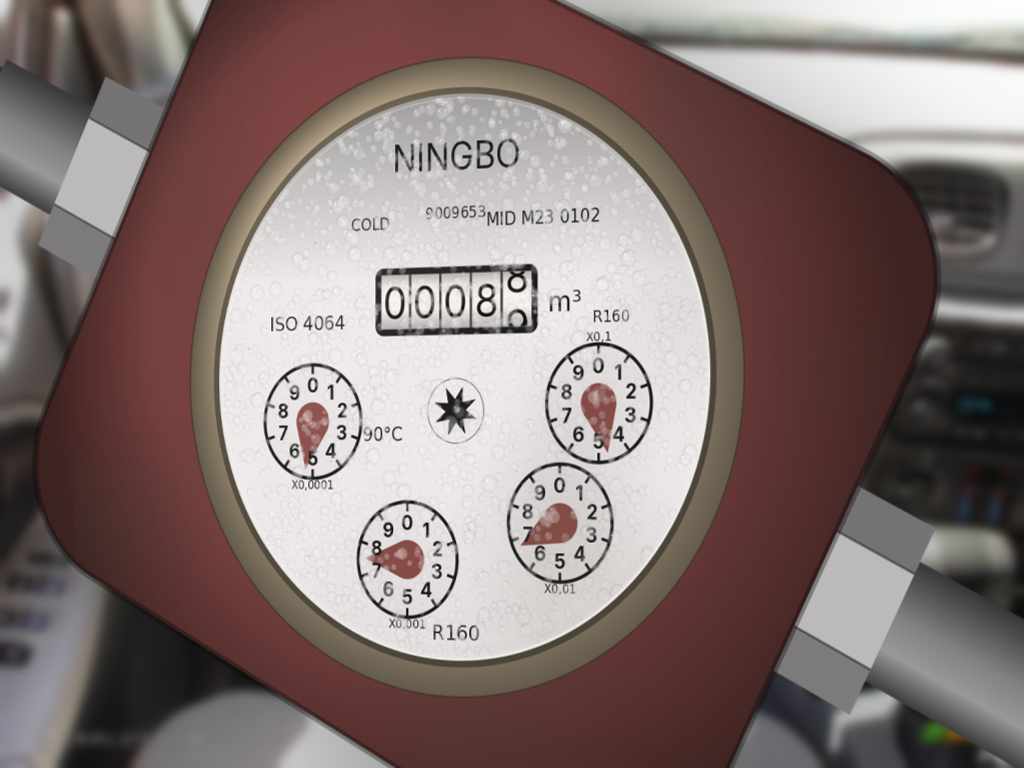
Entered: 88.4675 (m³)
